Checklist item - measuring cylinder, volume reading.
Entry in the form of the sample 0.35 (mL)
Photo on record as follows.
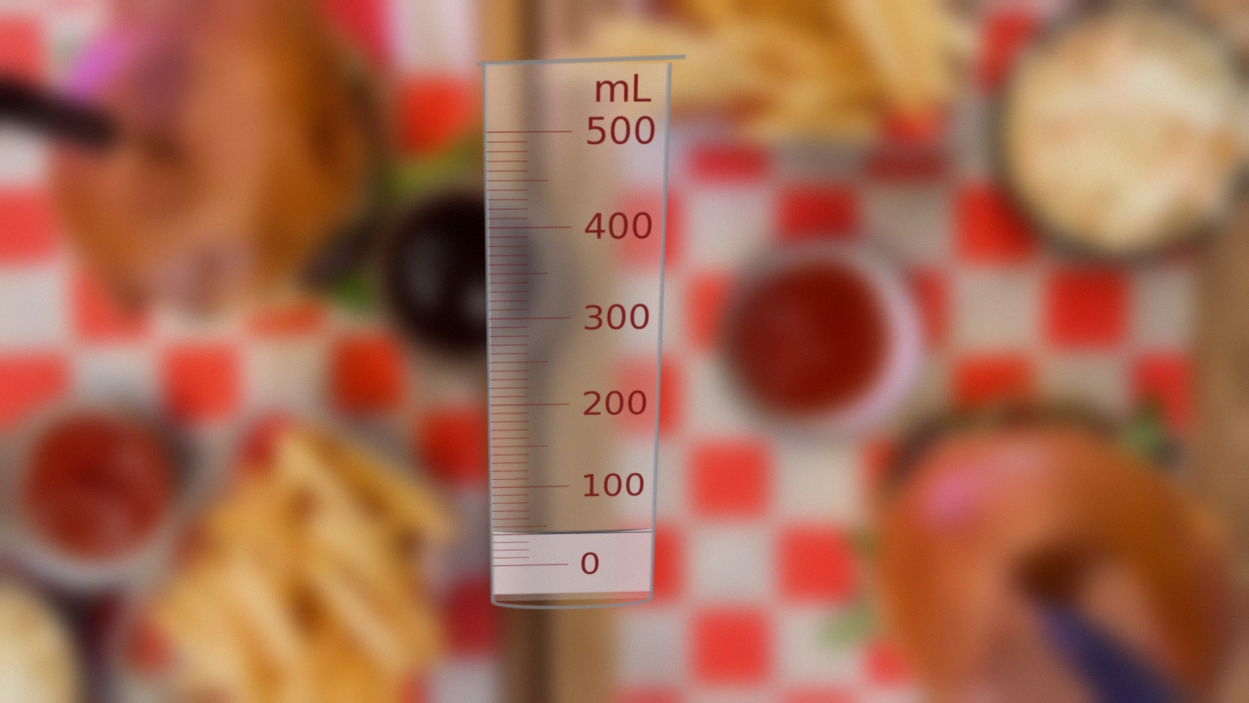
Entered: 40 (mL)
